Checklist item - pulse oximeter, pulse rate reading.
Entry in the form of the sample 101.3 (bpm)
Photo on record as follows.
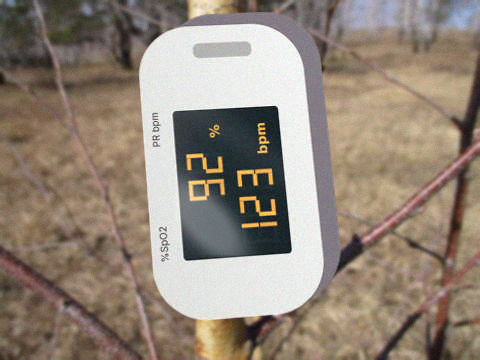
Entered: 123 (bpm)
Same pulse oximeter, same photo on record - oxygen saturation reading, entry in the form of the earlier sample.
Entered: 92 (%)
